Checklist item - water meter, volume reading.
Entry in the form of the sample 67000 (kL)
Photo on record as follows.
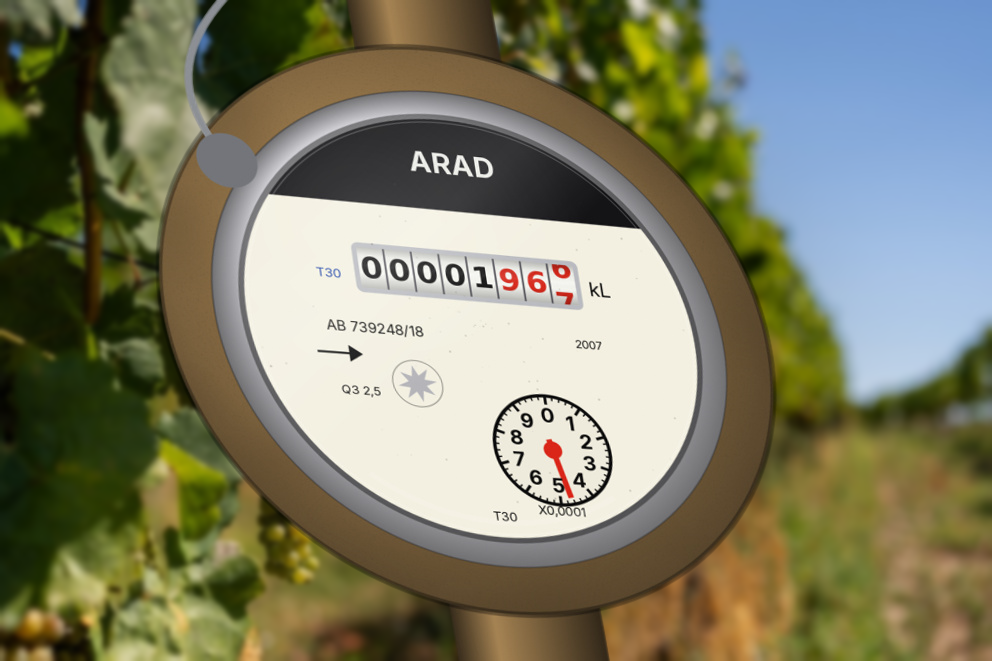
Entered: 1.9664 (kL)
